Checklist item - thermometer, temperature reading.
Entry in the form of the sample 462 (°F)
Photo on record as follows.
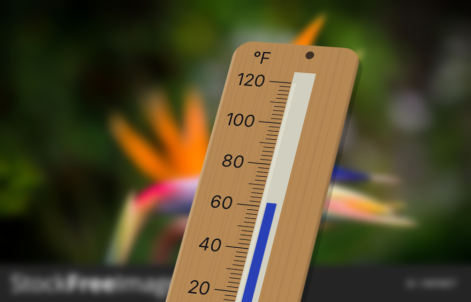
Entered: 62 (°F)
